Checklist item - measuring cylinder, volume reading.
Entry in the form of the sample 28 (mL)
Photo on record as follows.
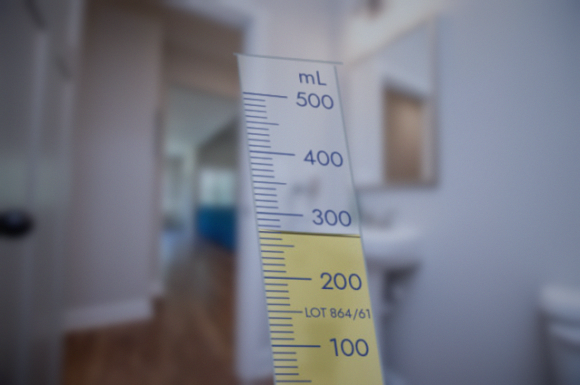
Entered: 270 (mL)
